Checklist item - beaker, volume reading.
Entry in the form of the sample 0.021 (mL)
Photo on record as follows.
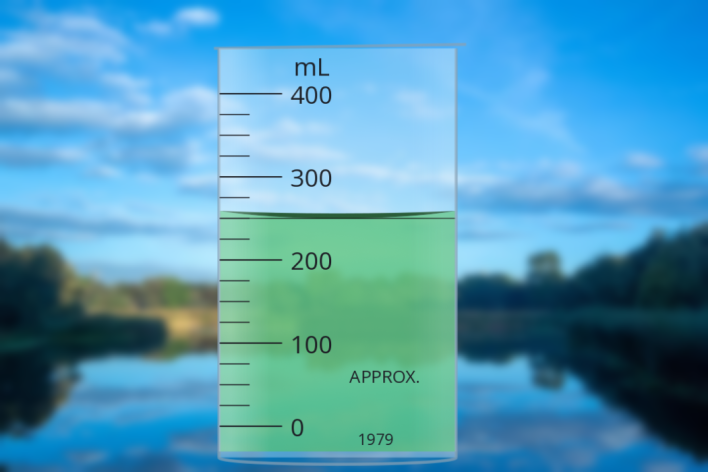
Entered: 250 (mL)
